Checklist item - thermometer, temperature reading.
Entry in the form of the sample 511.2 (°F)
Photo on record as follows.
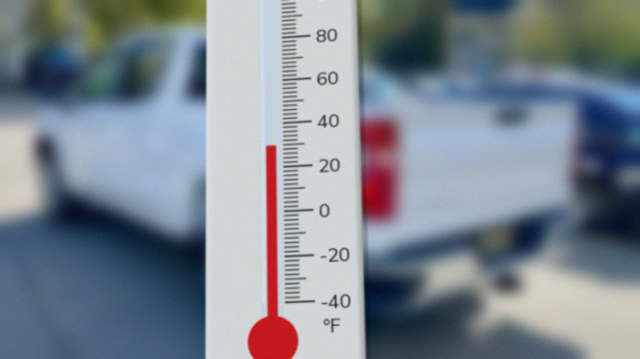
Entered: 30 (°F)
